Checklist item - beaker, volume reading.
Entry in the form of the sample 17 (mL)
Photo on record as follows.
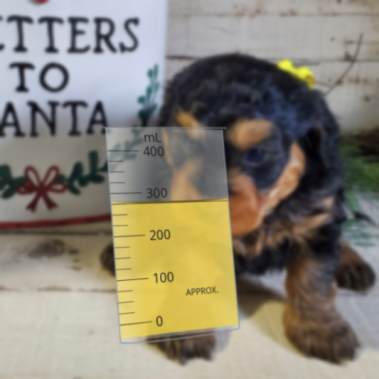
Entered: 275 (mL)
